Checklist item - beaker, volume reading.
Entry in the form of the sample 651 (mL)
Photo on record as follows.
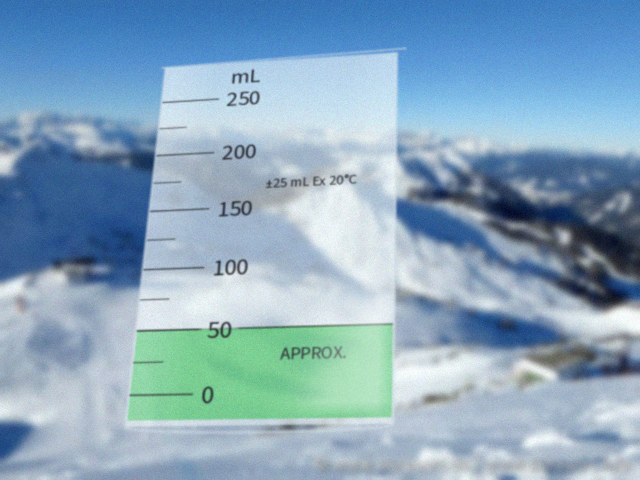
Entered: 50 (mL)
